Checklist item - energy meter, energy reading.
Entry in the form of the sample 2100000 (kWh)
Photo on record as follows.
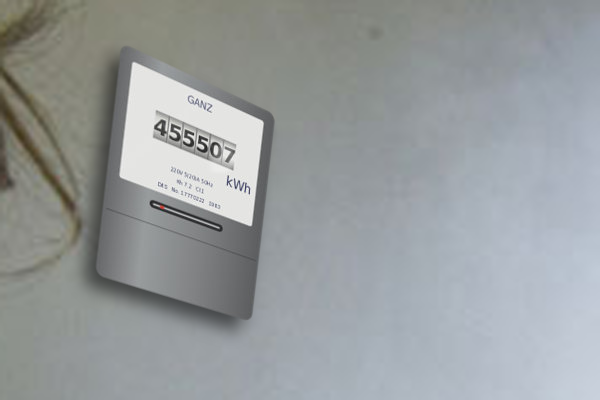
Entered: 455507 (kWh)
